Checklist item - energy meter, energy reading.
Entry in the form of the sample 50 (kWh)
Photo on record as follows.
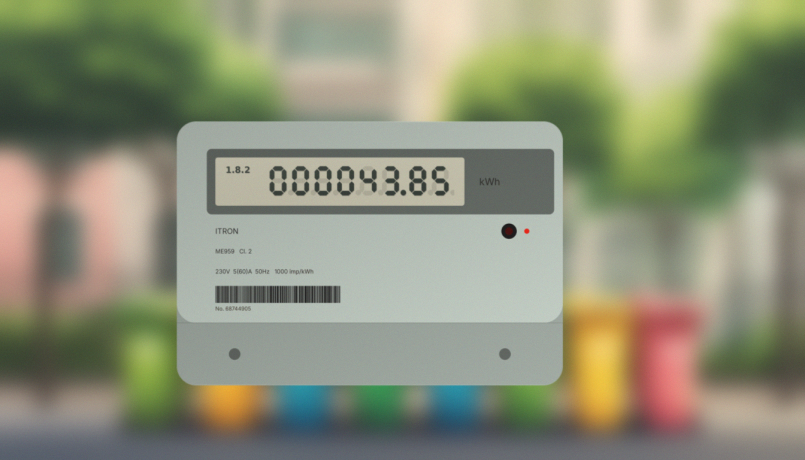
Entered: 43.85 (kWh)
